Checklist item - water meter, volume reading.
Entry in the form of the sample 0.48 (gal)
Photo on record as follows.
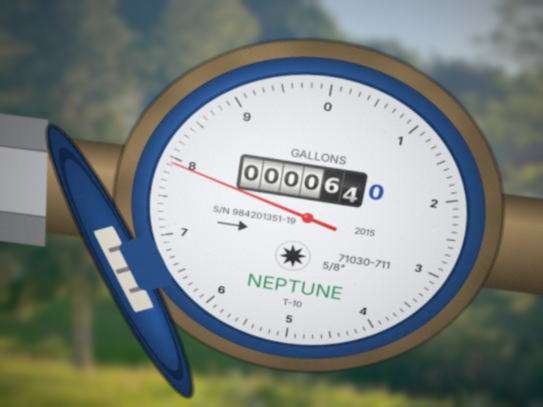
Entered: 637.9 (gal)
